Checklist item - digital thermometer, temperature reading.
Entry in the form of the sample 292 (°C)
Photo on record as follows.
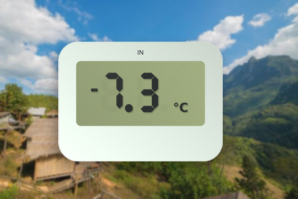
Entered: -7.3 (°C)
